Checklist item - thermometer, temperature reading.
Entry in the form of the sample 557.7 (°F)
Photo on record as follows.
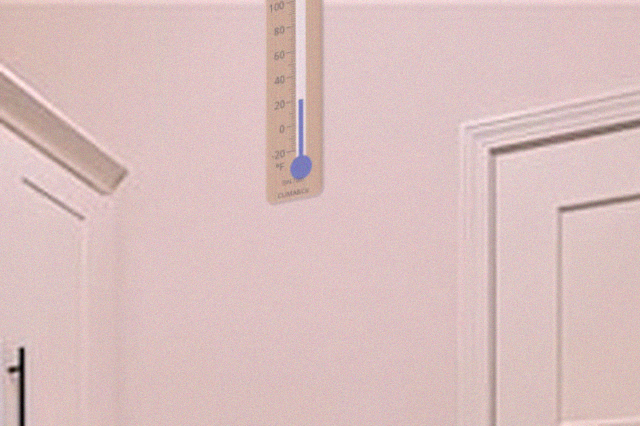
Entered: 20 (°F)
